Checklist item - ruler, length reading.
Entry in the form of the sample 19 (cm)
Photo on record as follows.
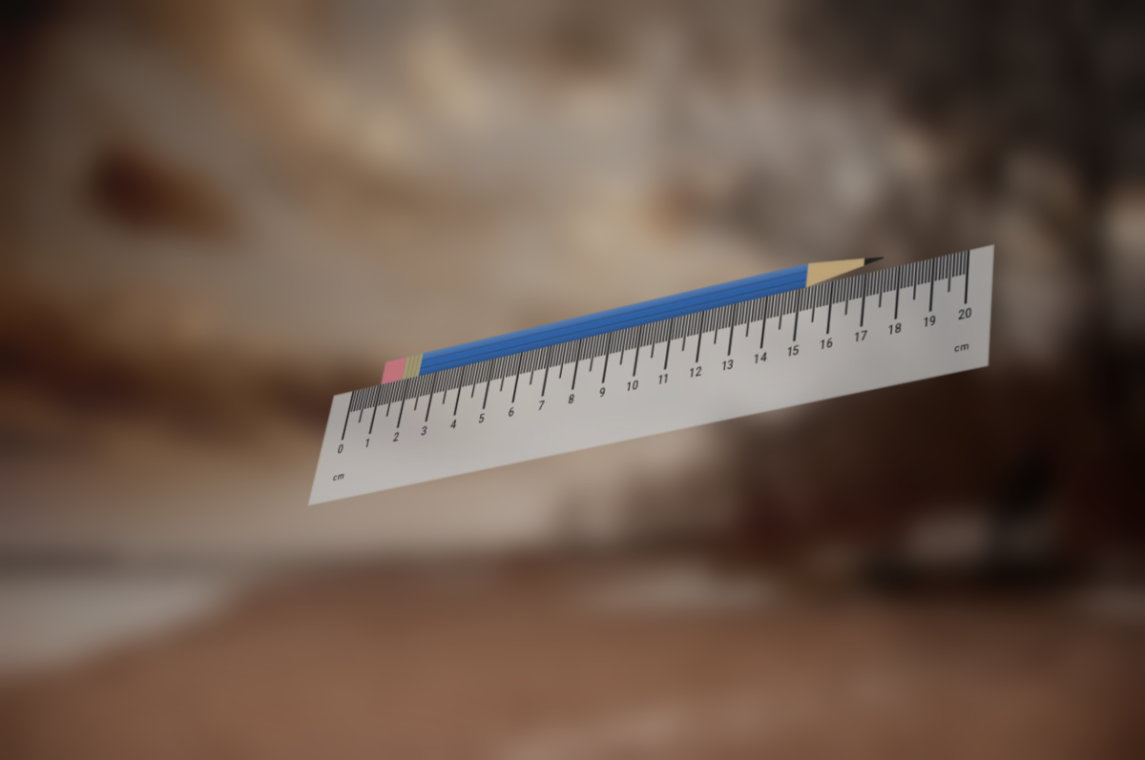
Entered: 16.5 (cm)
